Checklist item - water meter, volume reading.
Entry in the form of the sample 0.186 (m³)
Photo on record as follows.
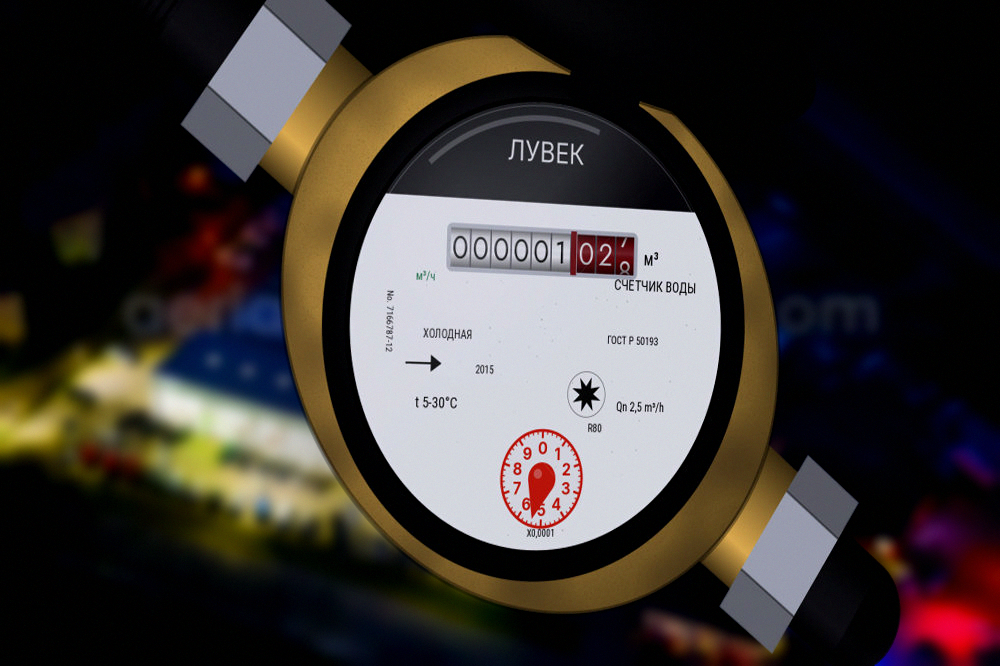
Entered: 1.0275 (m³)
